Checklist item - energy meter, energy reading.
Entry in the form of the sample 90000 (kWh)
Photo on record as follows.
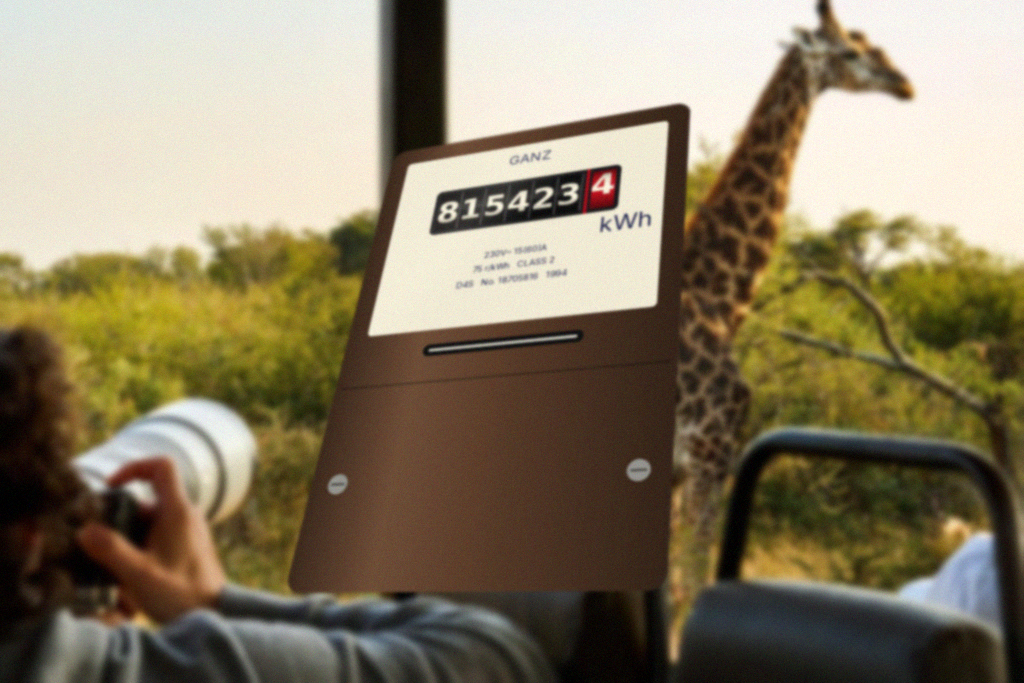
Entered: 815423.4 (kWh)
